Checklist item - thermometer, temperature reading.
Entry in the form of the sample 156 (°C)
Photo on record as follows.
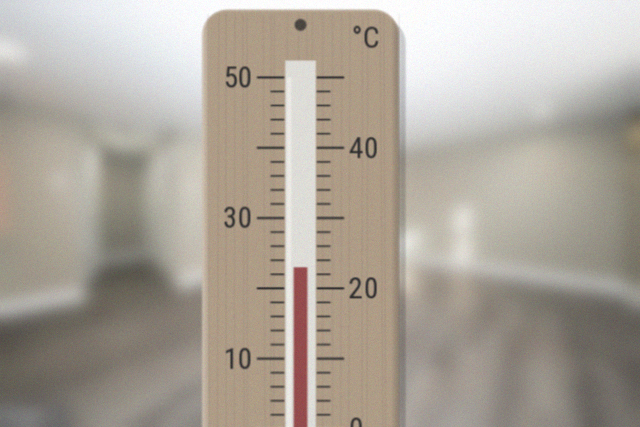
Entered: 23 (°C)
